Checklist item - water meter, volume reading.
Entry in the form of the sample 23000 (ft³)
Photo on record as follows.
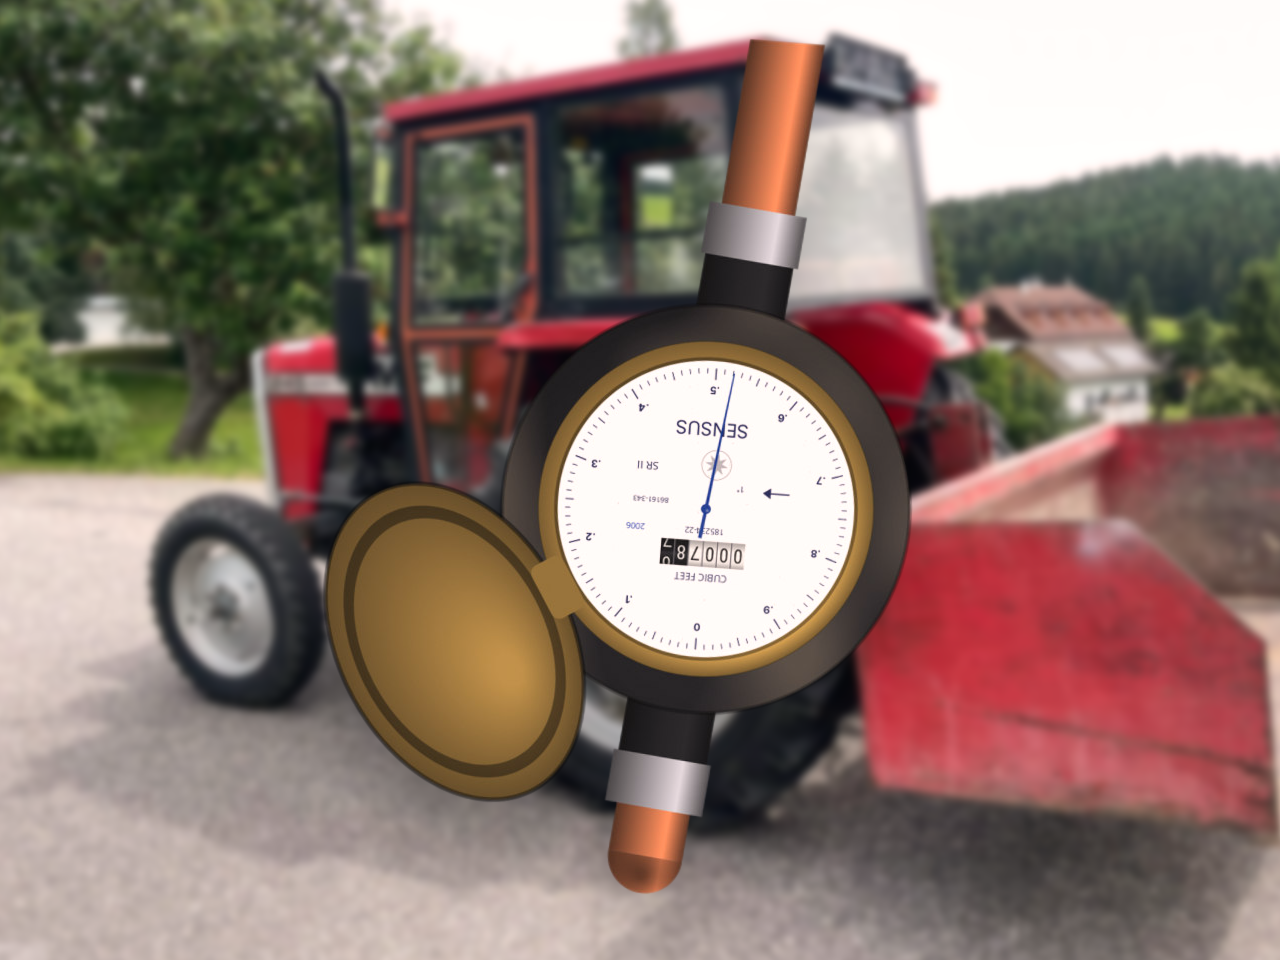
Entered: 786.52 (ft³)
